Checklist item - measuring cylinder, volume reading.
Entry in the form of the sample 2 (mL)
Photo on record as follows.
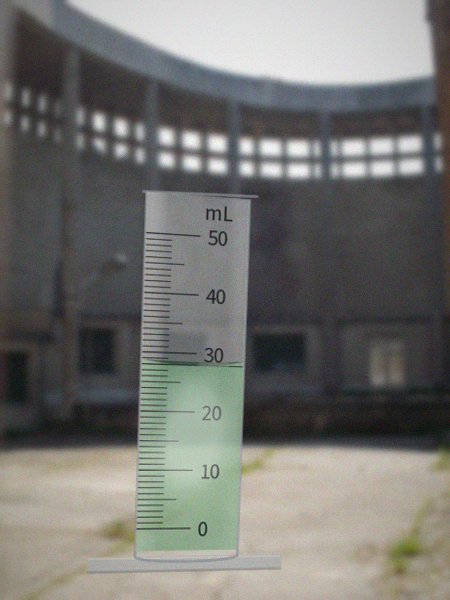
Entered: 28 (mL)
